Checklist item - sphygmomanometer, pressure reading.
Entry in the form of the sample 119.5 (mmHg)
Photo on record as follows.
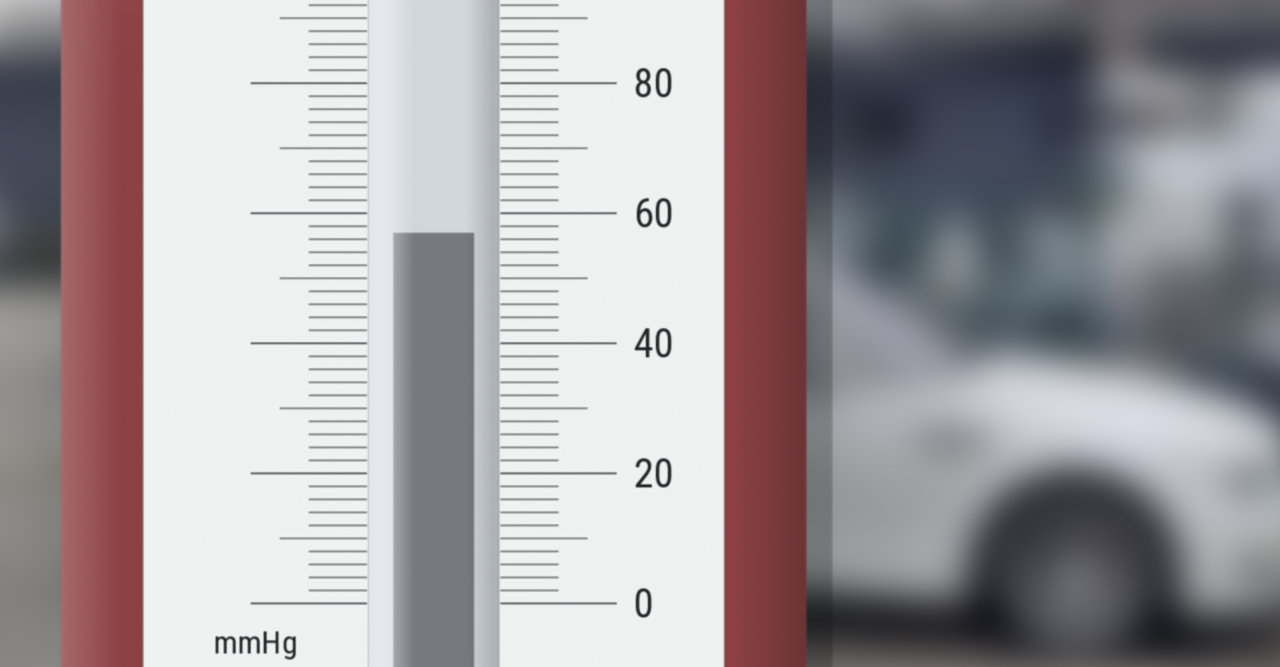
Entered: 57 (mmHg)
